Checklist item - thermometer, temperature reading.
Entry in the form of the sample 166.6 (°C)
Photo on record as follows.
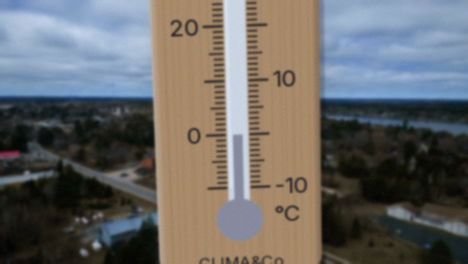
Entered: 0 (°C)
